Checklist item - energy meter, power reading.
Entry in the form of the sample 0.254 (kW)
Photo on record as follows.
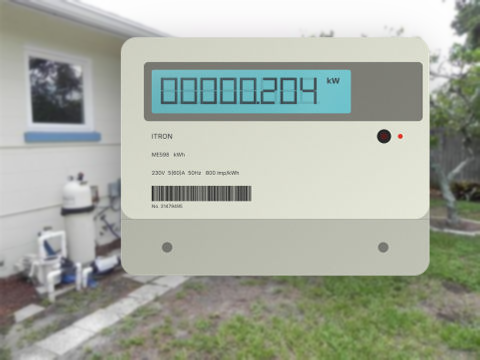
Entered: 0.204 (kW)
